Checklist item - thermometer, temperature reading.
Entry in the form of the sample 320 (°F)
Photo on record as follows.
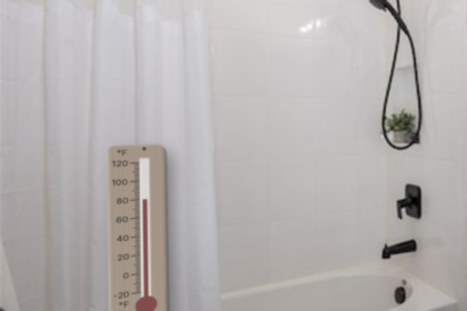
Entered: 80 (°F)
